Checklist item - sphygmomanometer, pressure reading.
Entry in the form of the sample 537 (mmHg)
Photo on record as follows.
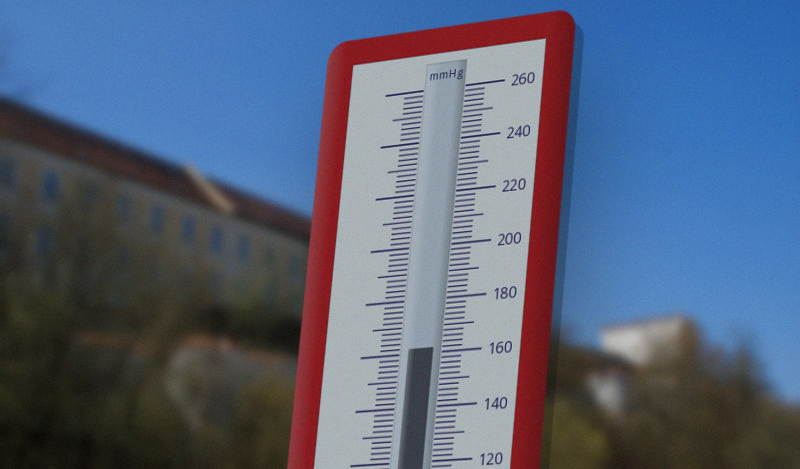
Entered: 162 (mmHg)
